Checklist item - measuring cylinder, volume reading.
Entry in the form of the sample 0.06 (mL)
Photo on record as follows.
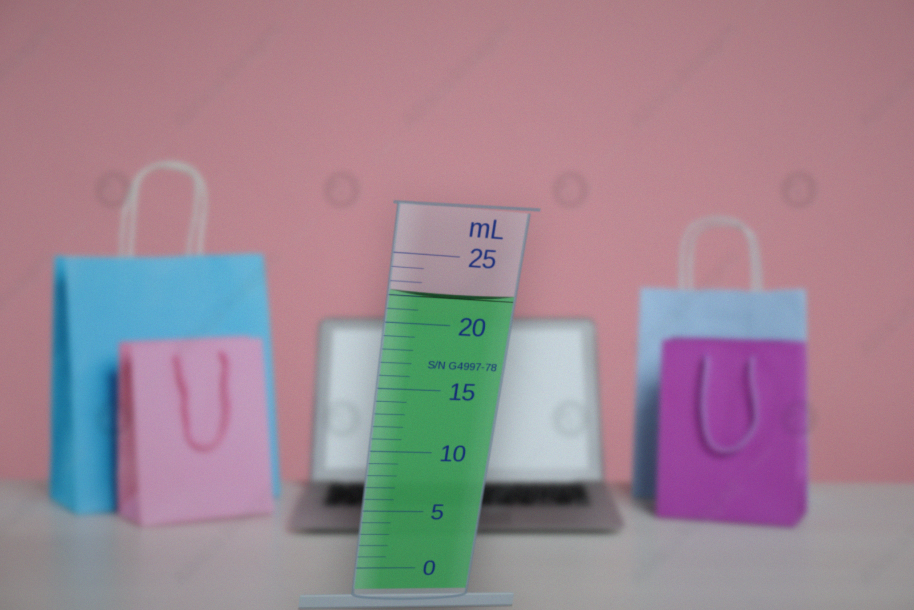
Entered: 22 (mL)
